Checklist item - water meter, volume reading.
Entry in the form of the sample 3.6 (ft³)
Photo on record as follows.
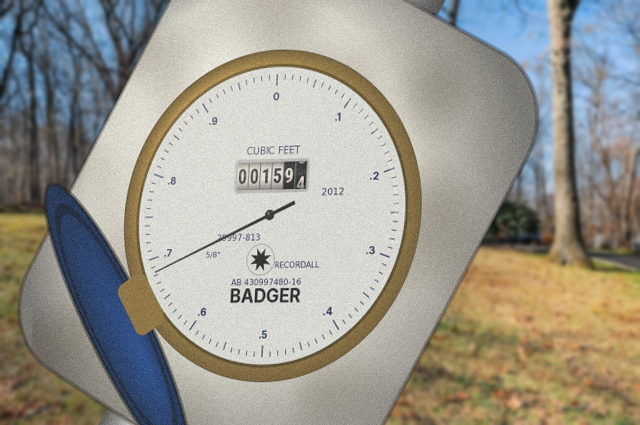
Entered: 1593.68 (ft³)
